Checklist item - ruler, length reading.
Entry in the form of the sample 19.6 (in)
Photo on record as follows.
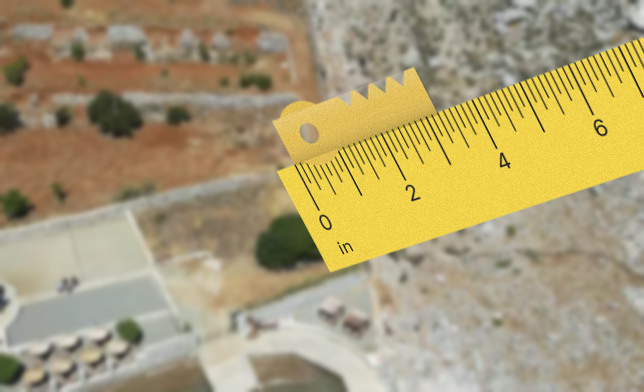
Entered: 3.25 (in)
